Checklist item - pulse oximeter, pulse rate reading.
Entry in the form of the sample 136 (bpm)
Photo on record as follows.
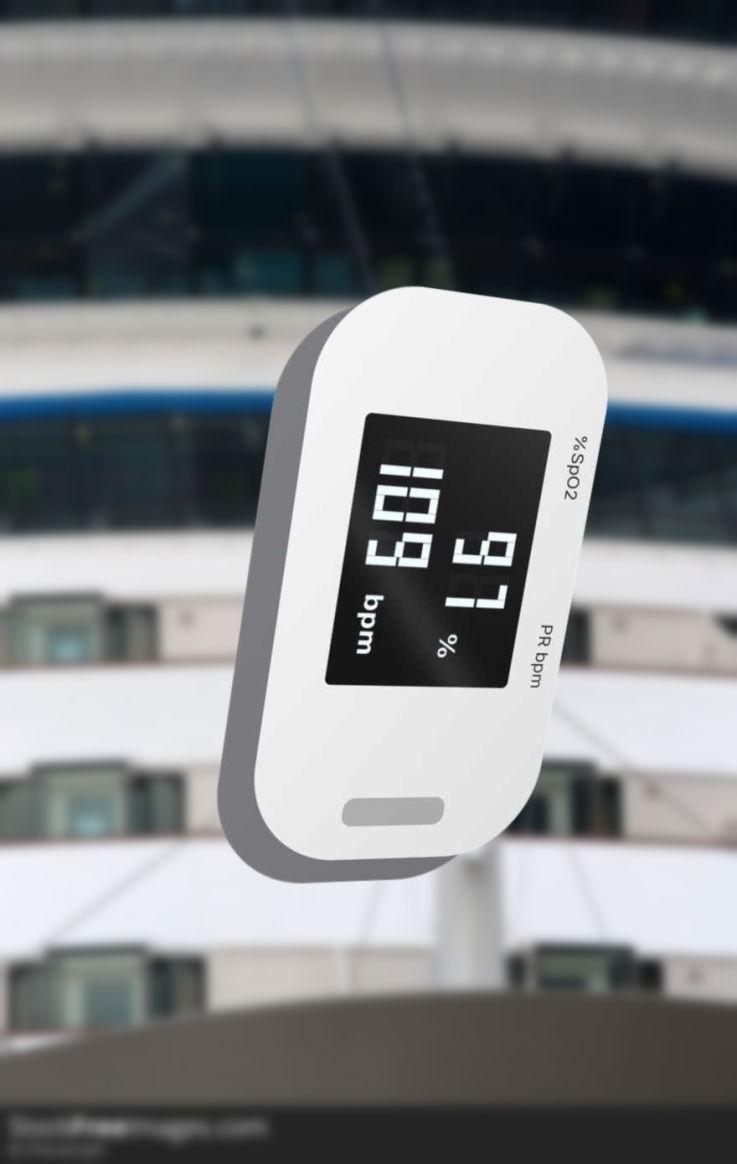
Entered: 109 (bpm)
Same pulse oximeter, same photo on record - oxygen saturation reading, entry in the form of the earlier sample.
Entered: 97 (%)
